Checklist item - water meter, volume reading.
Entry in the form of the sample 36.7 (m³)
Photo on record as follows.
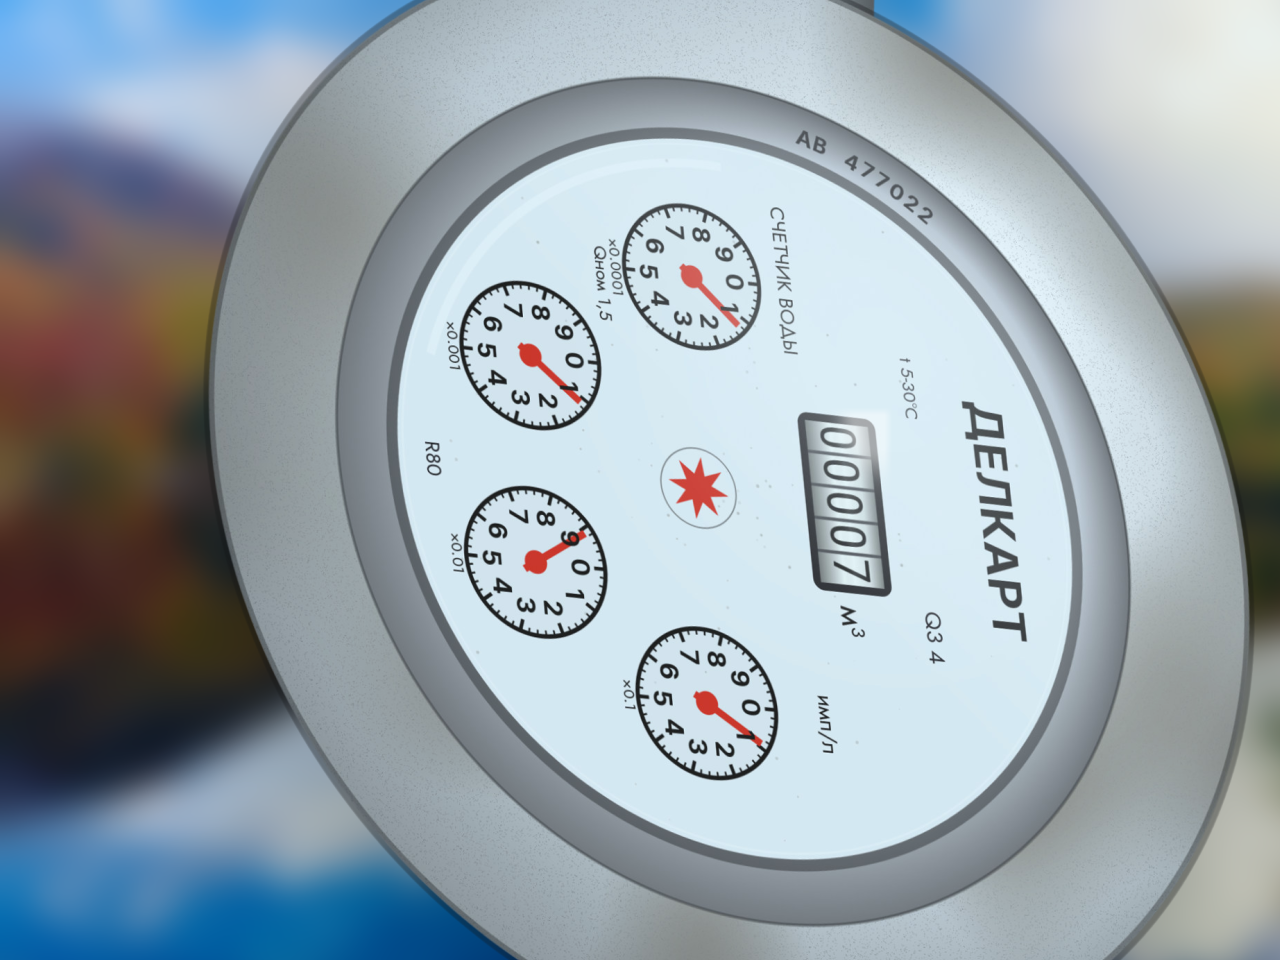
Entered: 7.0911 (m³)
